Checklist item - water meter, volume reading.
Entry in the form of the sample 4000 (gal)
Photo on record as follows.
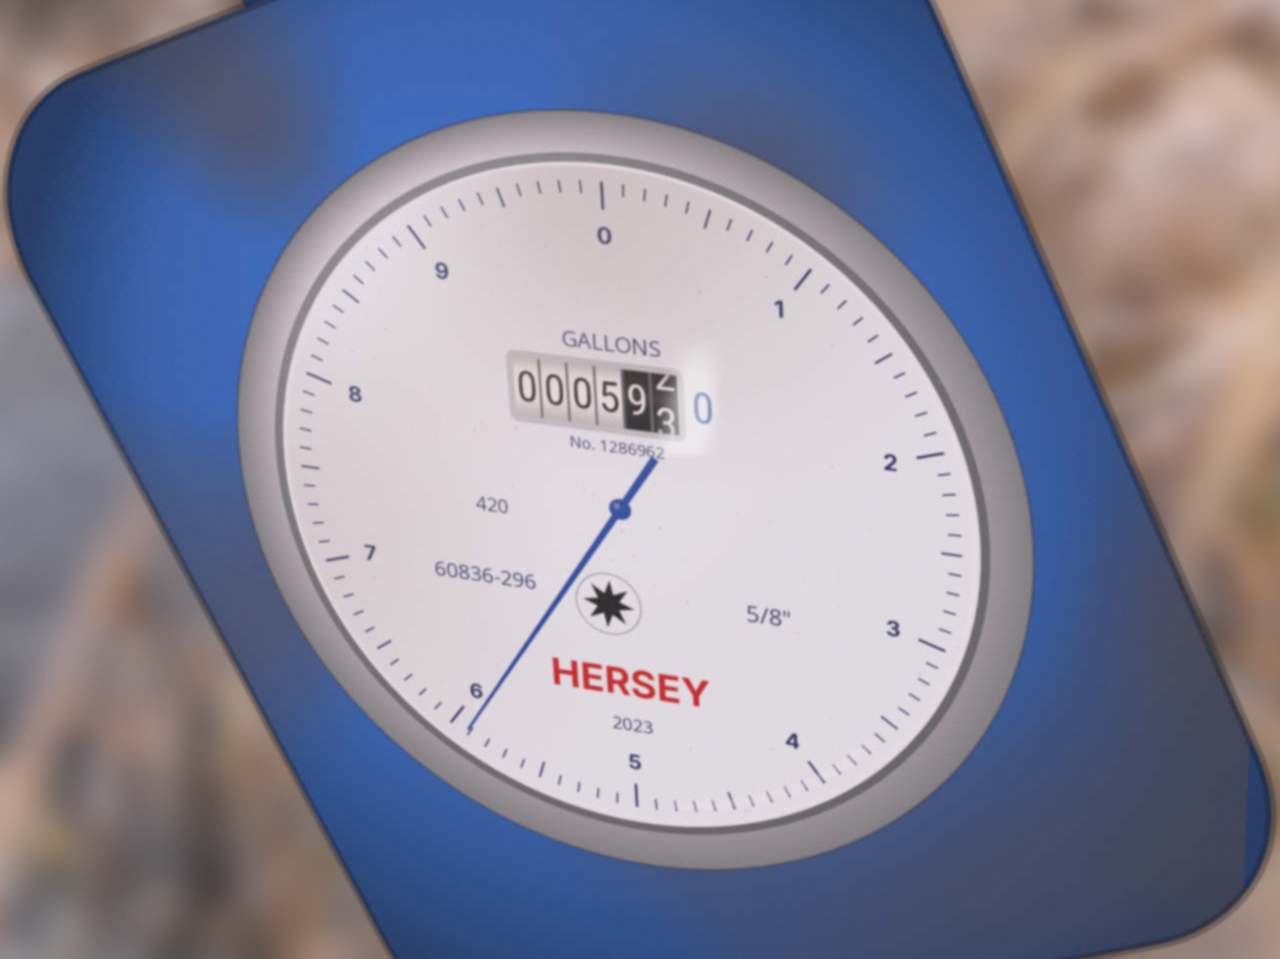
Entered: 5925.9 (gal)
